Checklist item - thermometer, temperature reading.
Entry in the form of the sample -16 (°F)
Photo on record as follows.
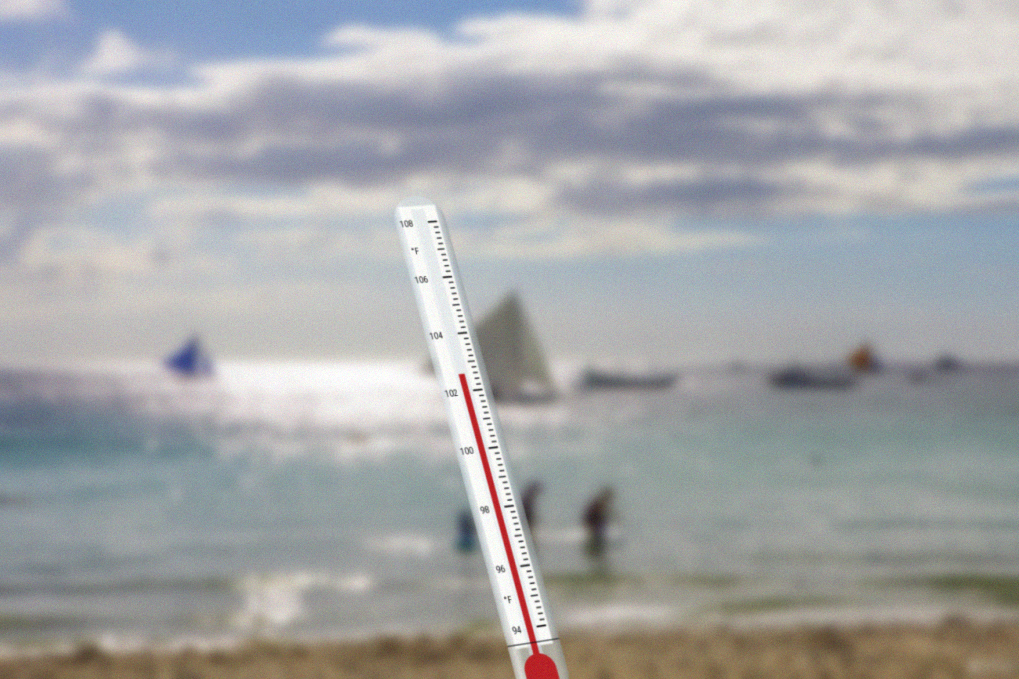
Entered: 102.6 (°F)
